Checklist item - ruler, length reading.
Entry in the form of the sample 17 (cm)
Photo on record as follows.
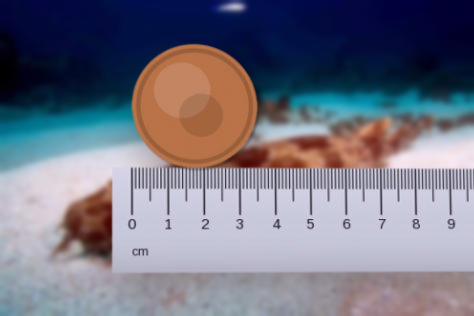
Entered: 3.5 (cm)
